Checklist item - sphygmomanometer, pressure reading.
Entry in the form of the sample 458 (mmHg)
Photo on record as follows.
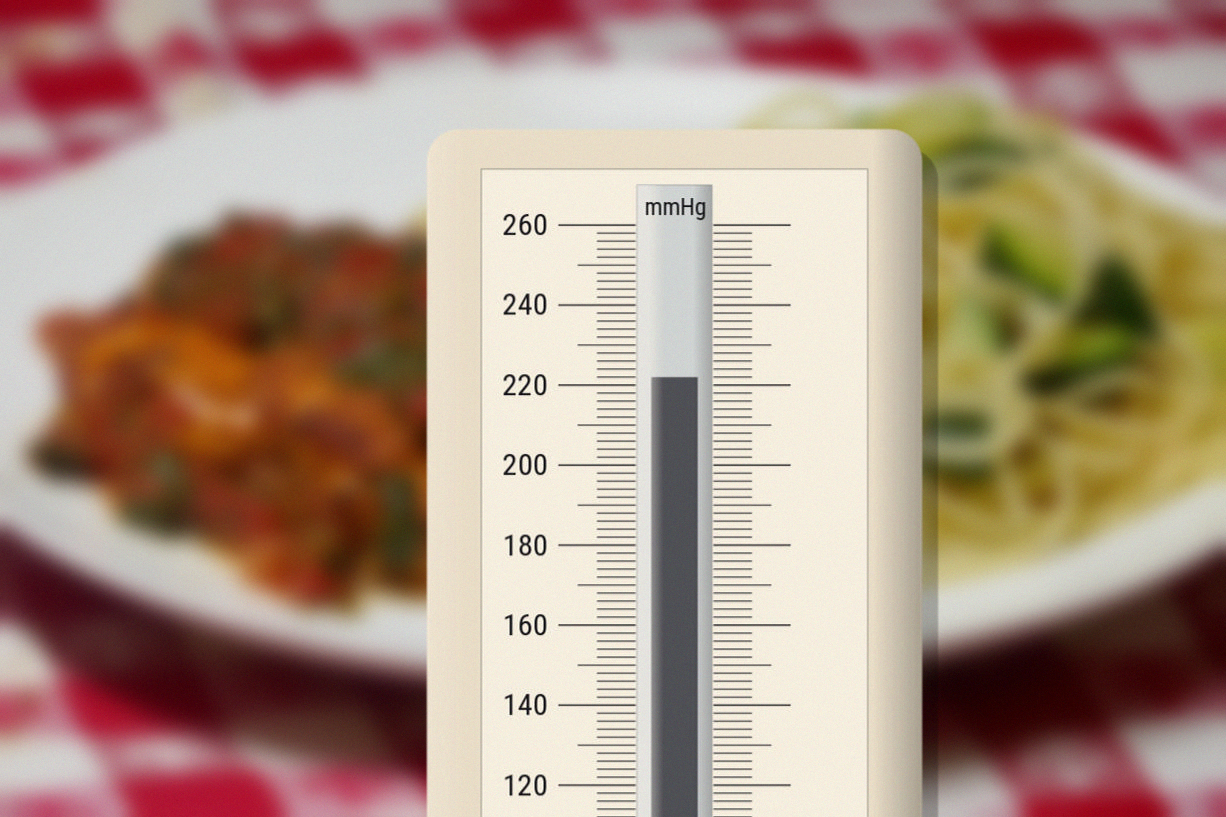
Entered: 222 (mmHg)
